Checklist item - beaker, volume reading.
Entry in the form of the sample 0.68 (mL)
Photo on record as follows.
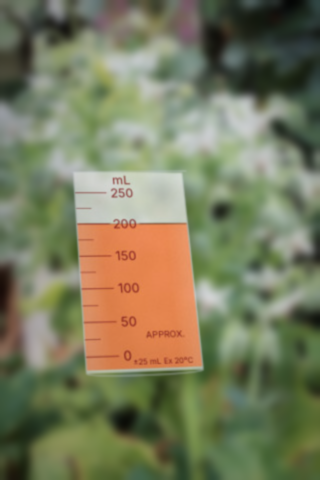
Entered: 200 (mL)
